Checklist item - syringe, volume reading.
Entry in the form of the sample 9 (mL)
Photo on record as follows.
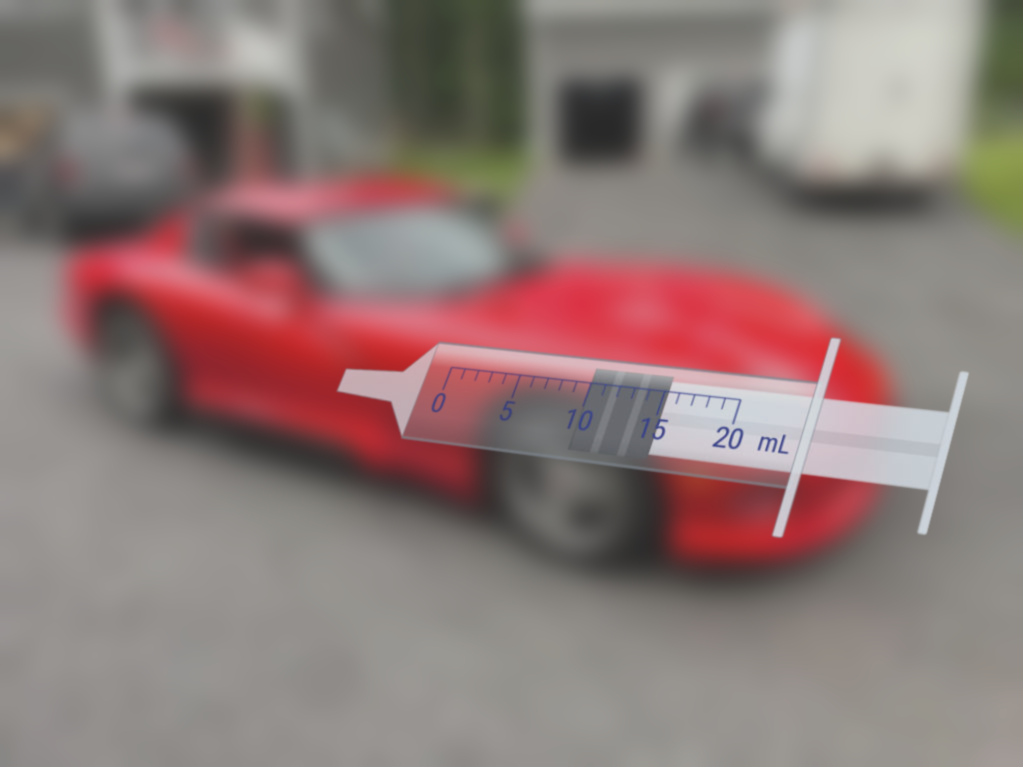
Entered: 10 (mL)
